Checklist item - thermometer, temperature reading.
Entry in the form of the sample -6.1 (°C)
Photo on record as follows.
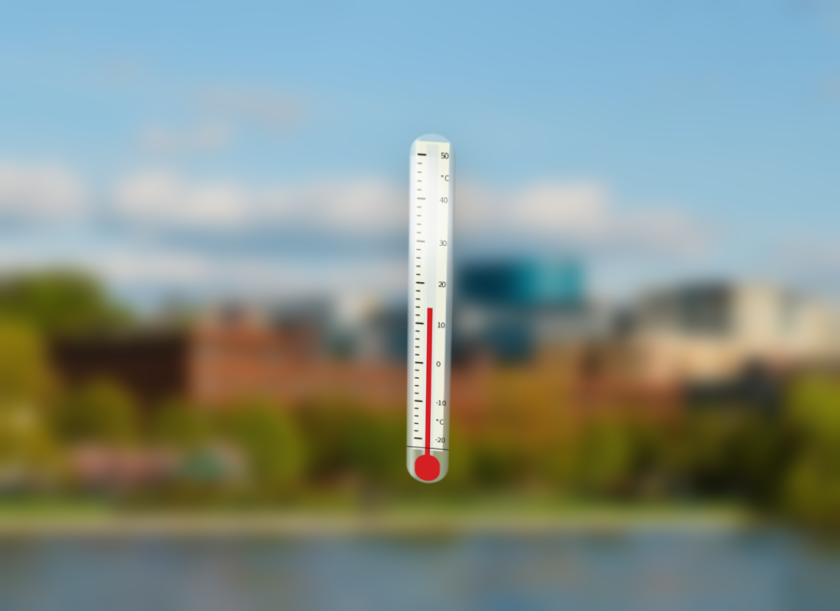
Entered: 14 (°C)
